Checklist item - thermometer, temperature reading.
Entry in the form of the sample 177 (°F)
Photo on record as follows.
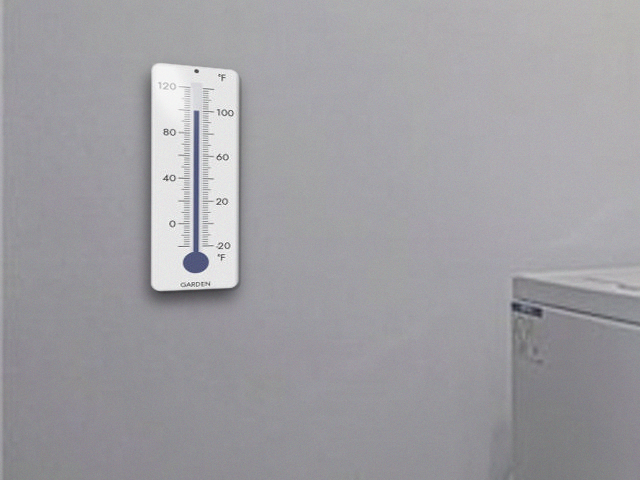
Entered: 100 (°F)
